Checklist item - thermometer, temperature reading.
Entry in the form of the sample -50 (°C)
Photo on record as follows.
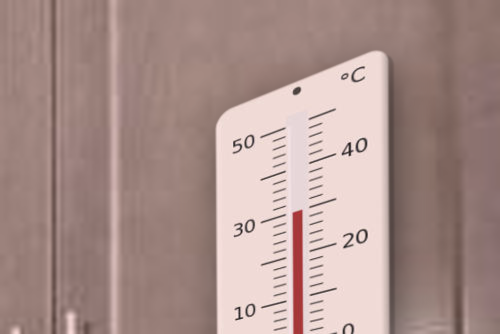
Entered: 30 (°C)
